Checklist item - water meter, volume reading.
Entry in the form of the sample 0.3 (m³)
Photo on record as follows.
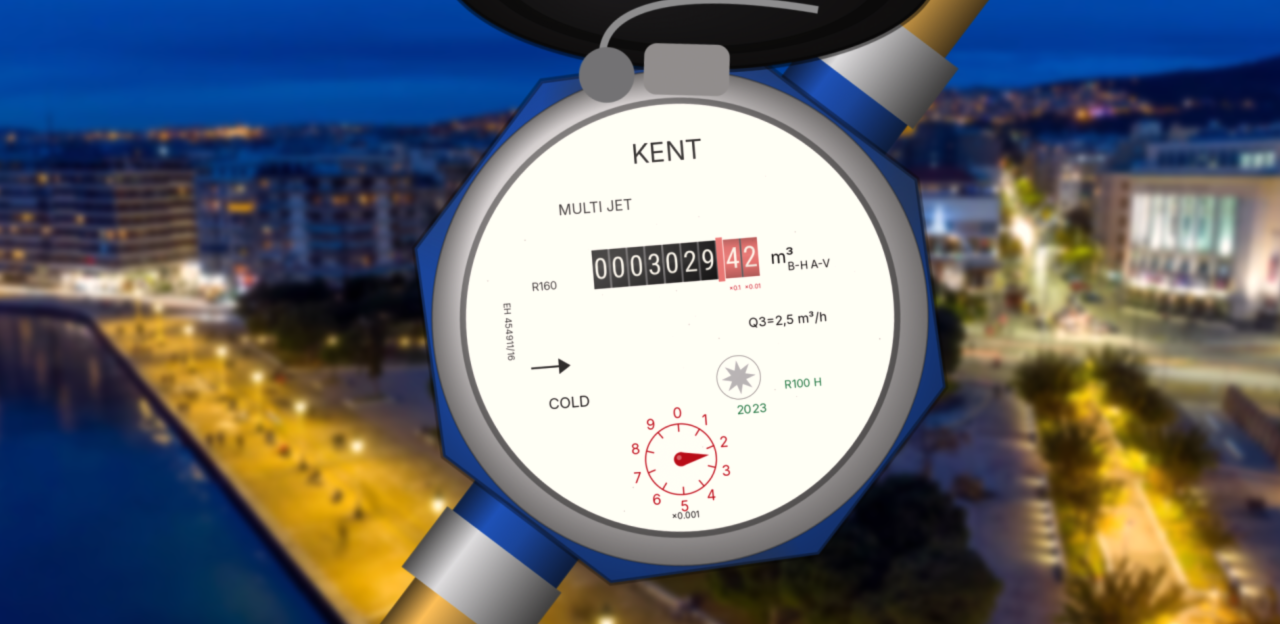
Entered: 3029.422 (m³)
